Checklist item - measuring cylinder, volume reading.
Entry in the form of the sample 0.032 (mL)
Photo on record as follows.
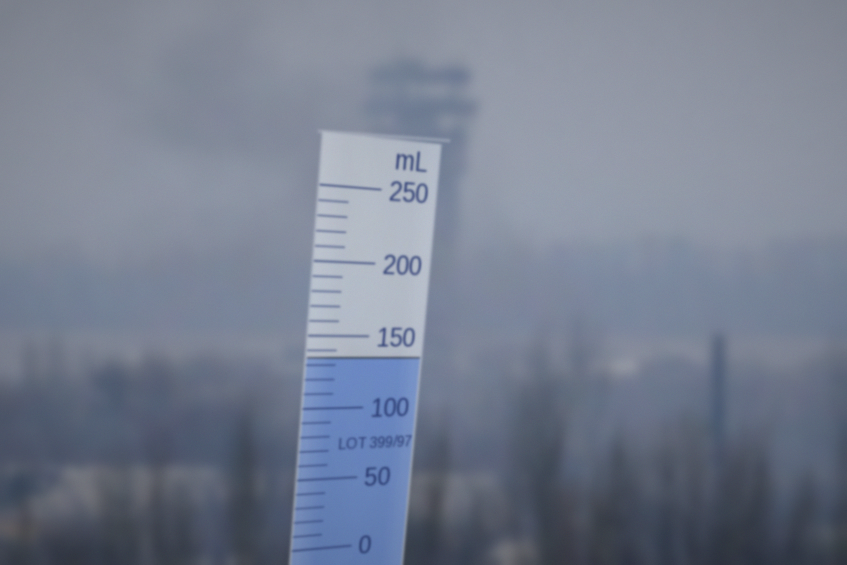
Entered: 135 (mL)
